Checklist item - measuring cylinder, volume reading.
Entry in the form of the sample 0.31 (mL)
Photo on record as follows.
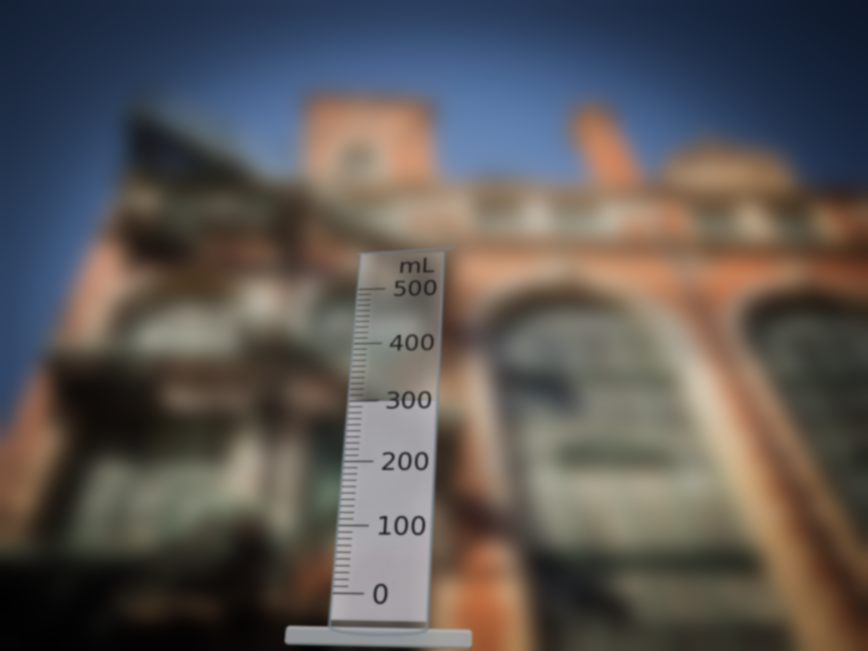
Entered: 300 (mL)
